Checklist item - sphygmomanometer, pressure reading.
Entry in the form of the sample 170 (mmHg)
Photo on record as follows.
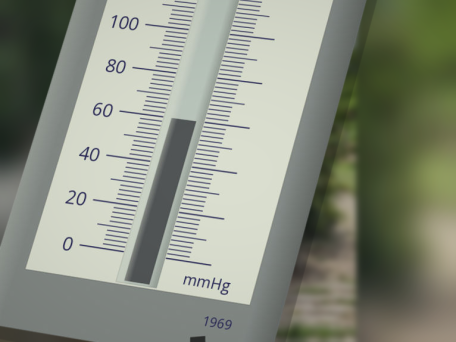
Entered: 60 (mmHg)
